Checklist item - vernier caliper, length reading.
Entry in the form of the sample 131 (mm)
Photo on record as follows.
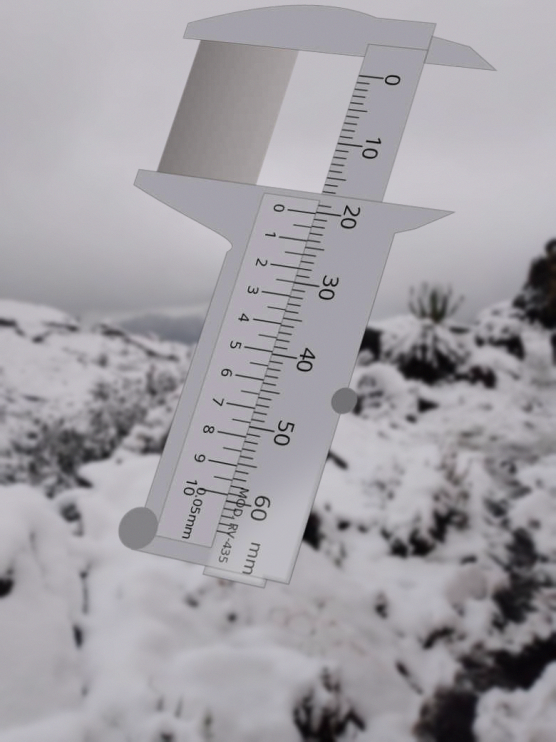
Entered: 20.2 (mm)
